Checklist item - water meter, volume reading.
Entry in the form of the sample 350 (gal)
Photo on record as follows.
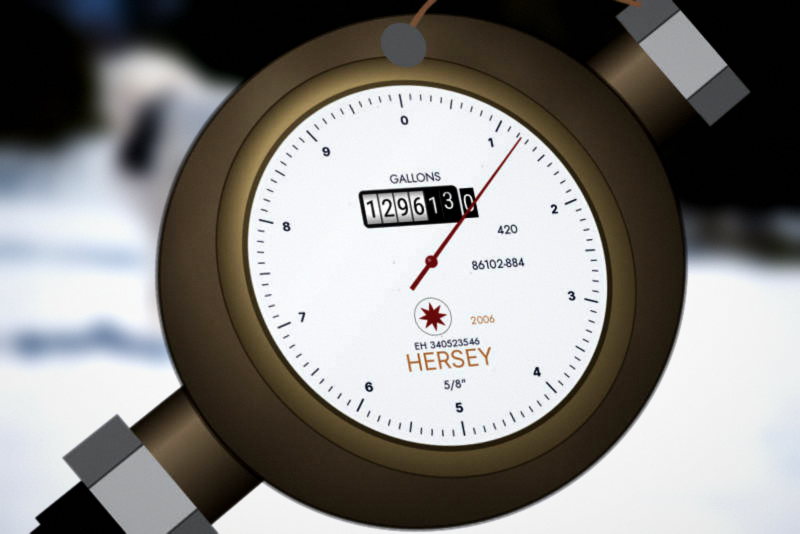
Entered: 1296131.2 (gal)
